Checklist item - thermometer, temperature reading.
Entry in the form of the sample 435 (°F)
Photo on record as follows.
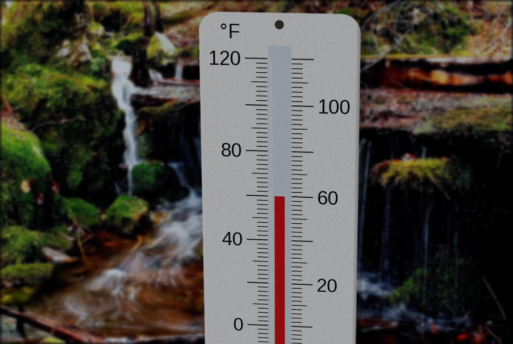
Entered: 60 (°F)
